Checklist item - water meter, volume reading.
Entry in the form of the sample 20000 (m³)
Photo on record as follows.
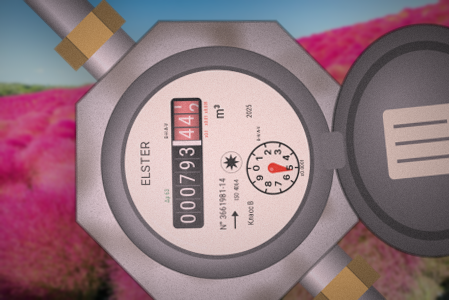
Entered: 793.4415 (m³)
